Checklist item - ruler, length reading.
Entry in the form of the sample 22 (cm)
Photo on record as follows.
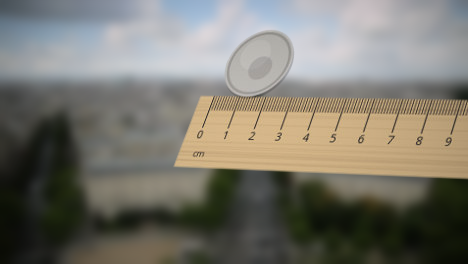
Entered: 2.5 (cm)
